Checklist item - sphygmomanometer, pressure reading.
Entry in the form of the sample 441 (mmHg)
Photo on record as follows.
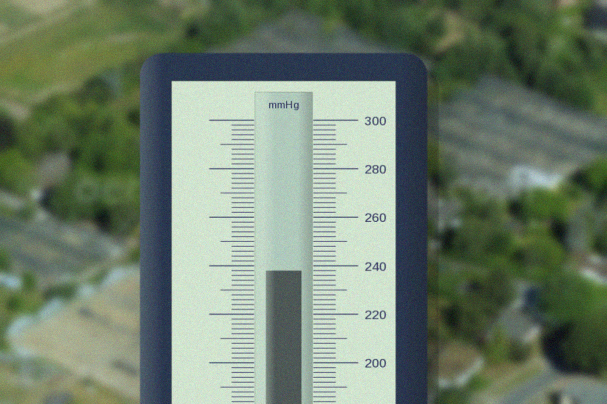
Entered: 238 (mmHg)
